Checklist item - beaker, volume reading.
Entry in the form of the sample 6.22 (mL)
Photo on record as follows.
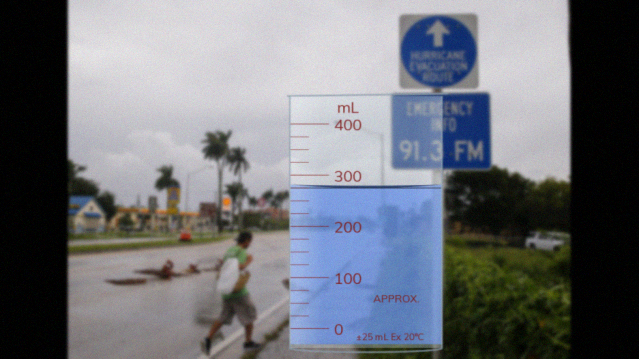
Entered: 275 (mL)
